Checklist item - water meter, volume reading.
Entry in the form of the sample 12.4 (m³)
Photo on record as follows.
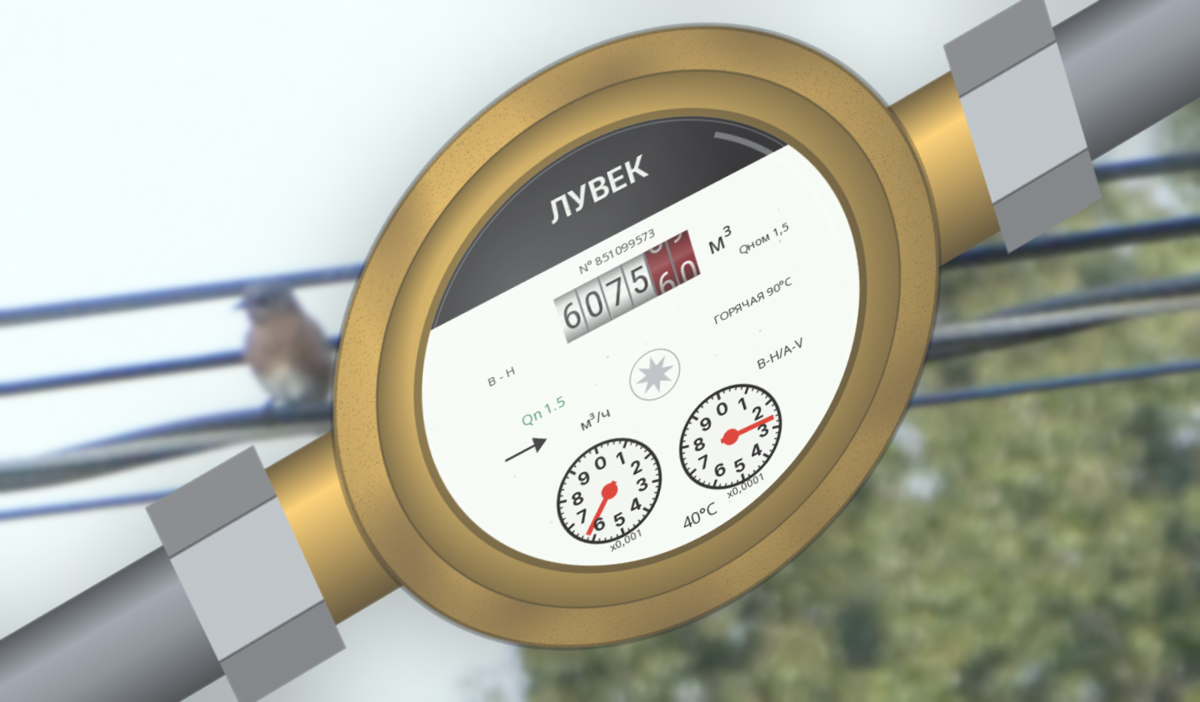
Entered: 6075.5962 (m³)
